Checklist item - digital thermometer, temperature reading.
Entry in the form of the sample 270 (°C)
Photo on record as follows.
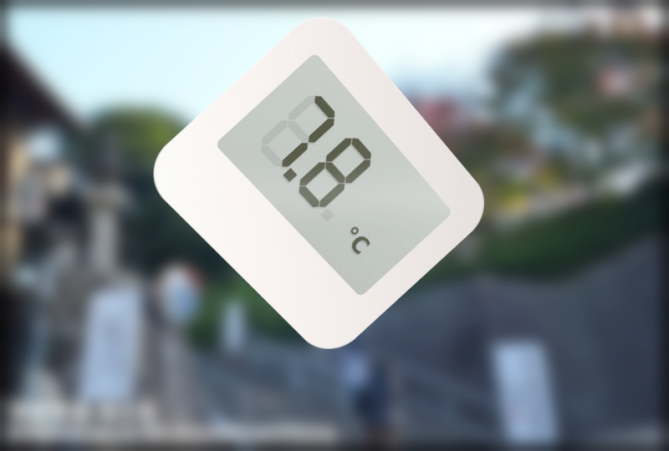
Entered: 7.8 (°C)
